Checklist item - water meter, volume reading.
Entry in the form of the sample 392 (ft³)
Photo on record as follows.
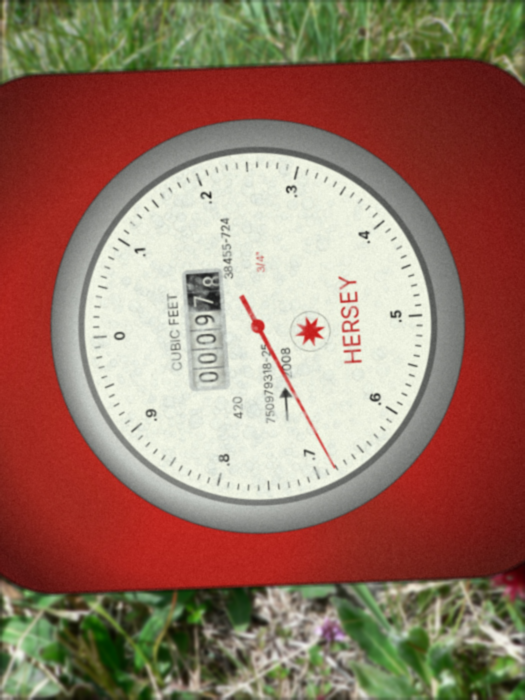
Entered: 977.68 (ft³)
